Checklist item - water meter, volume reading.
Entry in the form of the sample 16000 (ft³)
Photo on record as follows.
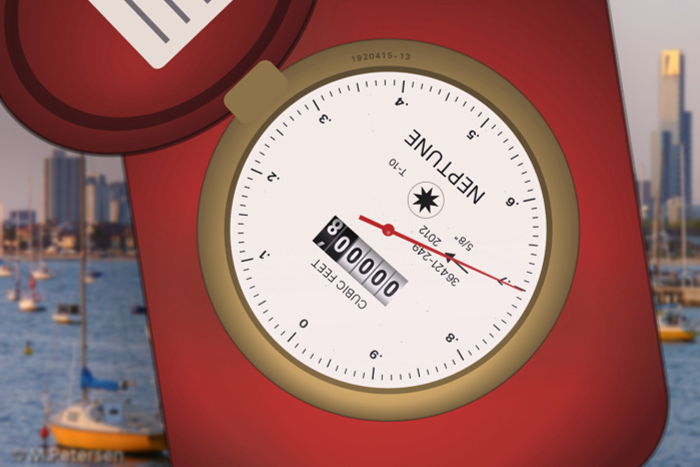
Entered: 7.70 (ft³)
